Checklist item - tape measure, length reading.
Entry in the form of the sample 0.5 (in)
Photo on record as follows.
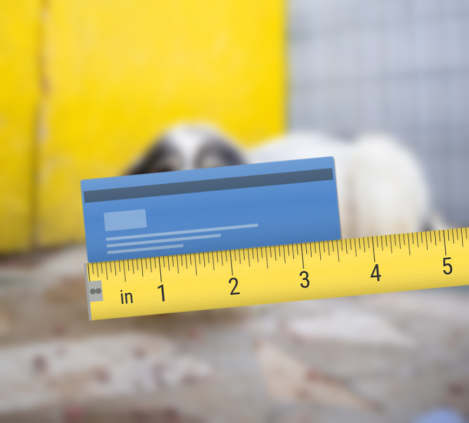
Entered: 3.5625 (in)
